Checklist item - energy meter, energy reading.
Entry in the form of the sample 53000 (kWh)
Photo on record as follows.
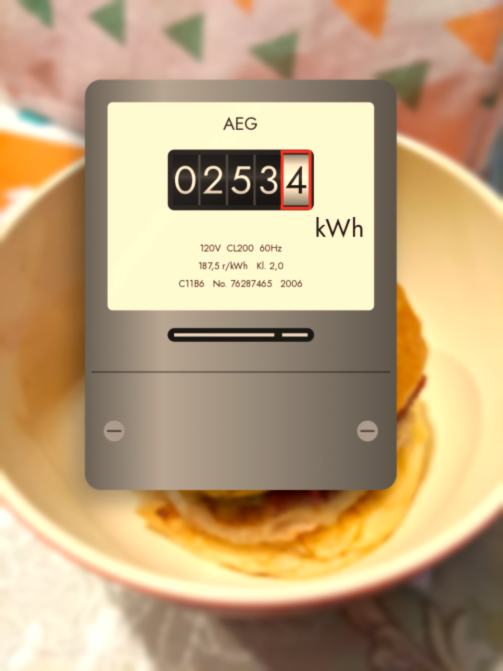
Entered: 253.4 (kWh)
